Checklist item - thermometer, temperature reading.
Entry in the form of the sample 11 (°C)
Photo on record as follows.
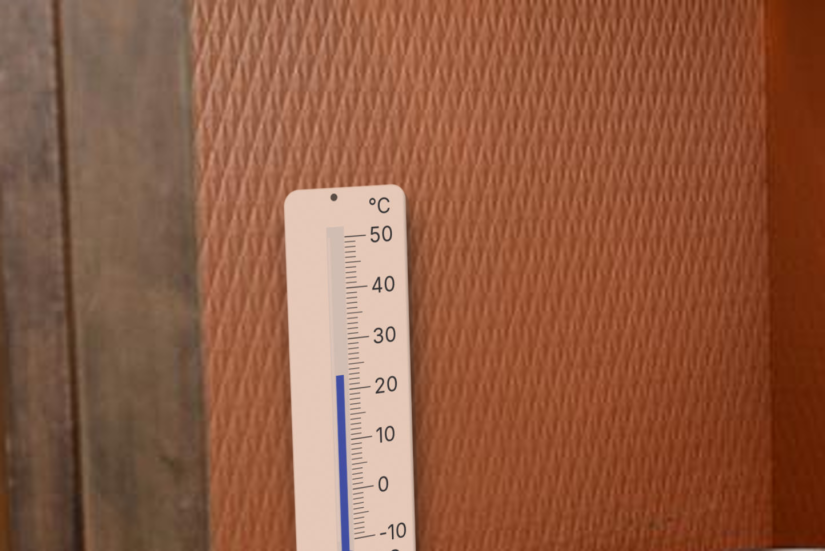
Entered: 23 (°C)
